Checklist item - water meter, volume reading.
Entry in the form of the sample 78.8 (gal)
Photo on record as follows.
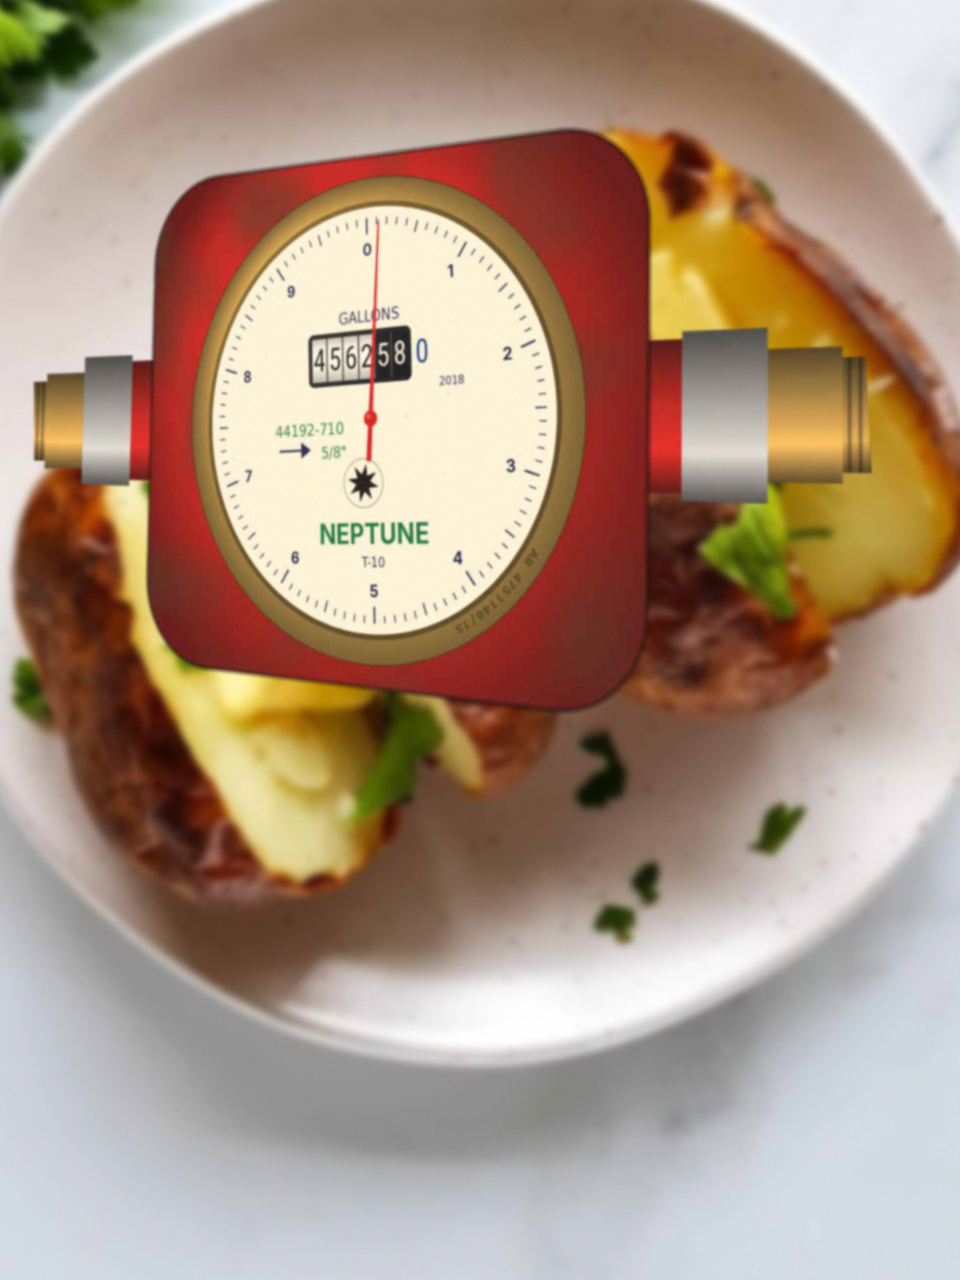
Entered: 4562580.1 (gal)
